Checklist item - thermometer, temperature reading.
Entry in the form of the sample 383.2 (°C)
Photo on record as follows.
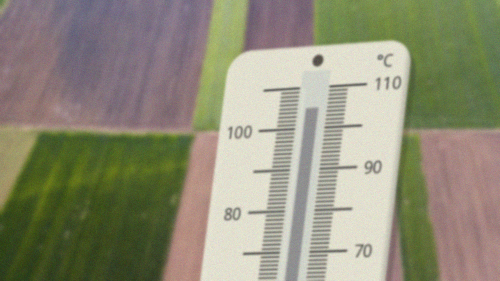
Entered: 105 (°C)
